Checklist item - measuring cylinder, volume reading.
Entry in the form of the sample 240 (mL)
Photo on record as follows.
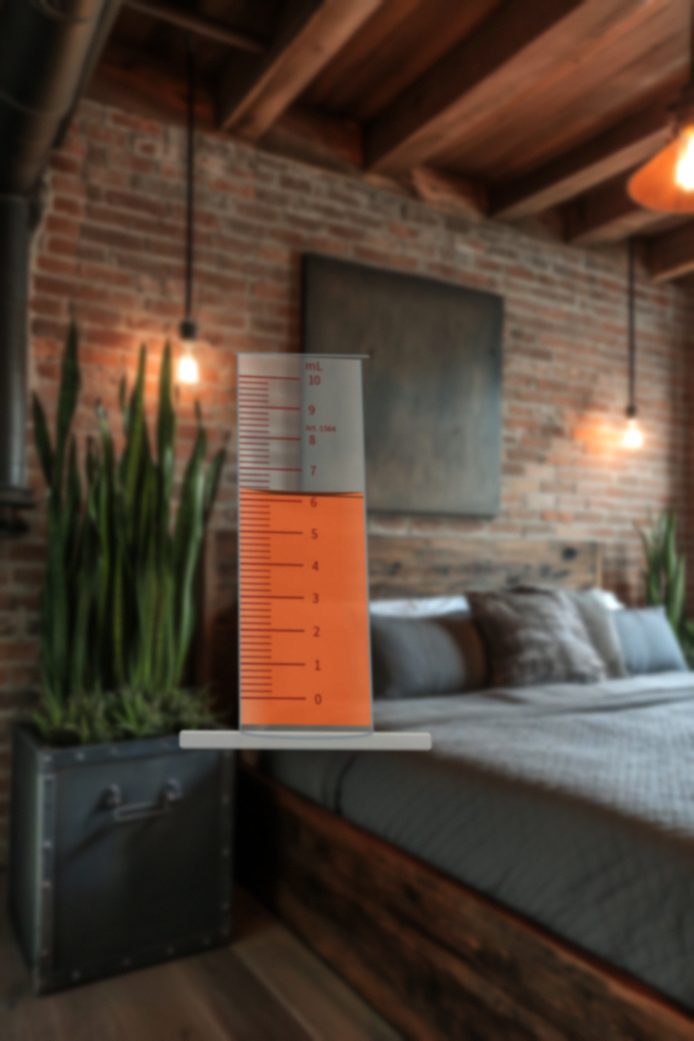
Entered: 6.2 (mL)
